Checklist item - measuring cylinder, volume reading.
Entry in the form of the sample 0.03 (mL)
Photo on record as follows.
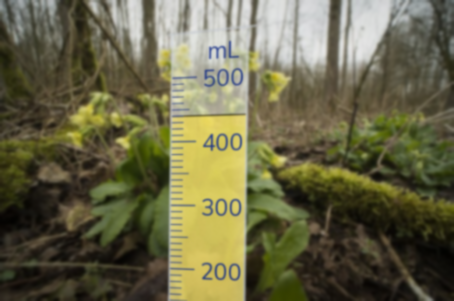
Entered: 440 (mL)
